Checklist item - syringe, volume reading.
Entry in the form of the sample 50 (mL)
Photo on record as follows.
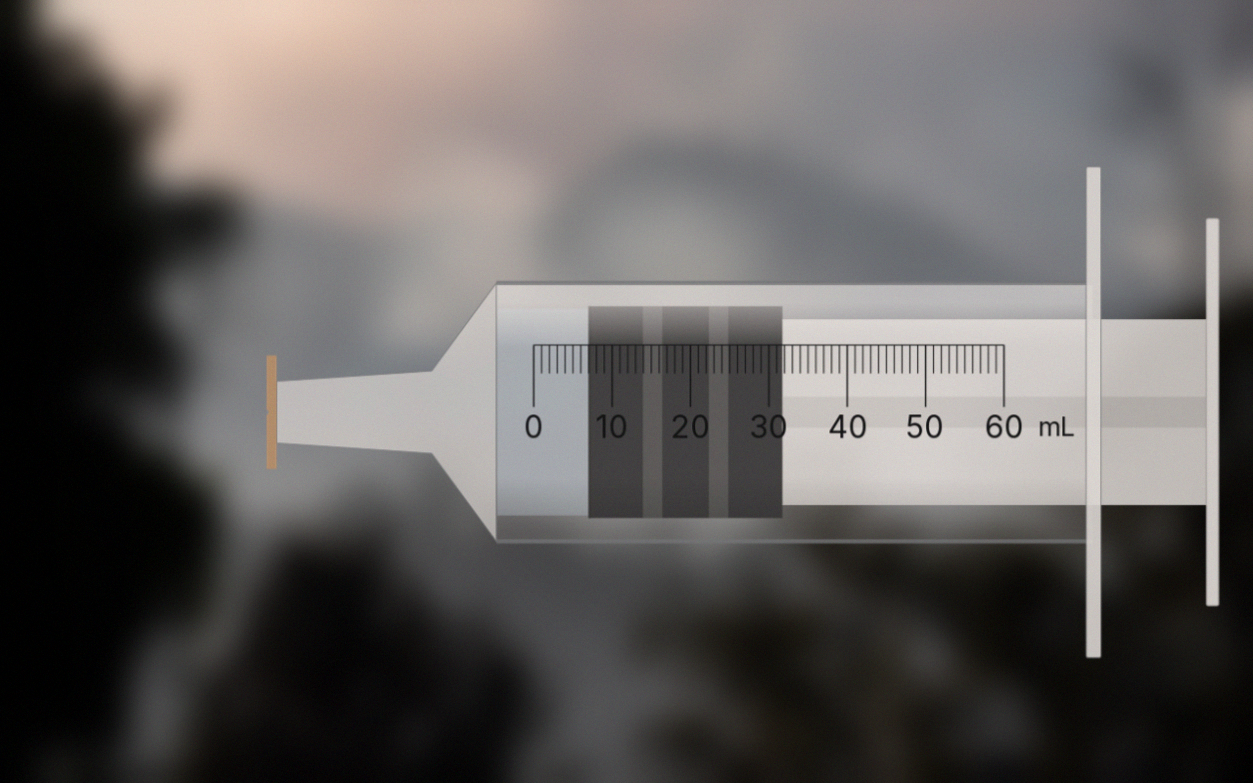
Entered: 7 (mL)
